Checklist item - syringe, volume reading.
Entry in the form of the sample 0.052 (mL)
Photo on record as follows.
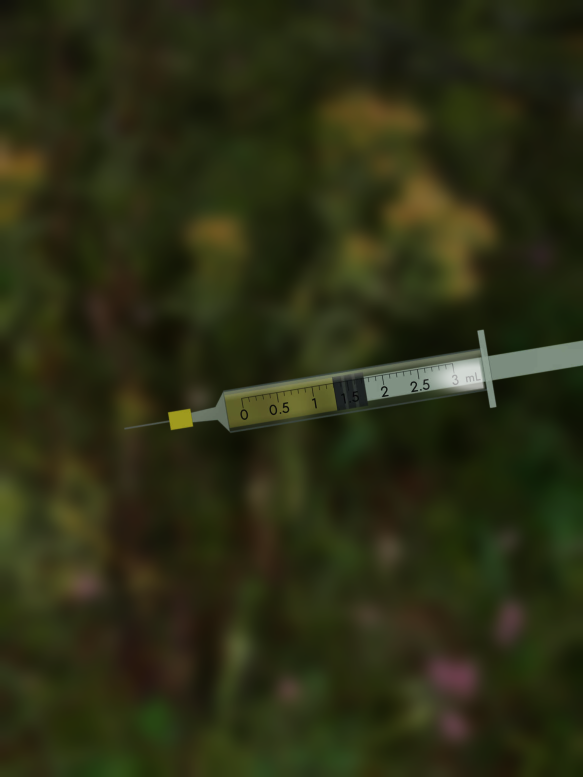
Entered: 1.3 (mL)
